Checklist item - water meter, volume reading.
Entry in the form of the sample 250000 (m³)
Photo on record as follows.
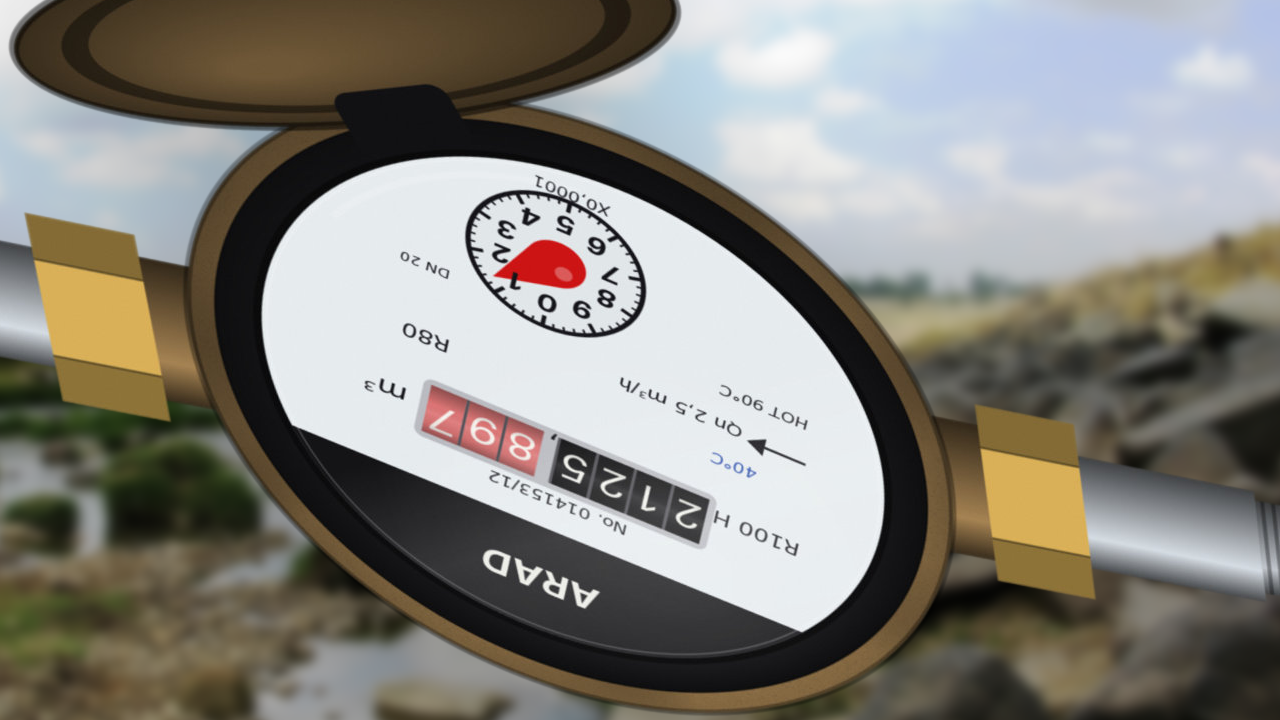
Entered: 2125.8971 (m³)
